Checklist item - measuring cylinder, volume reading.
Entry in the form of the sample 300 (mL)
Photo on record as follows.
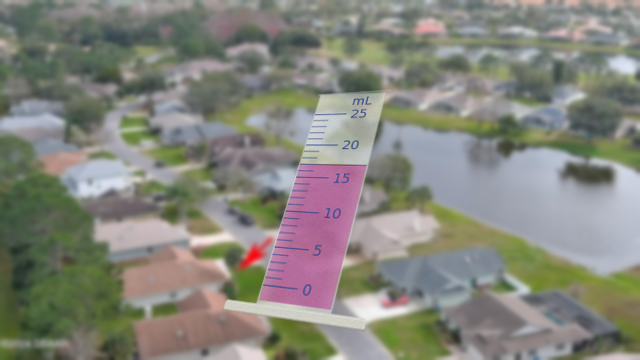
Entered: 17 (mL)
